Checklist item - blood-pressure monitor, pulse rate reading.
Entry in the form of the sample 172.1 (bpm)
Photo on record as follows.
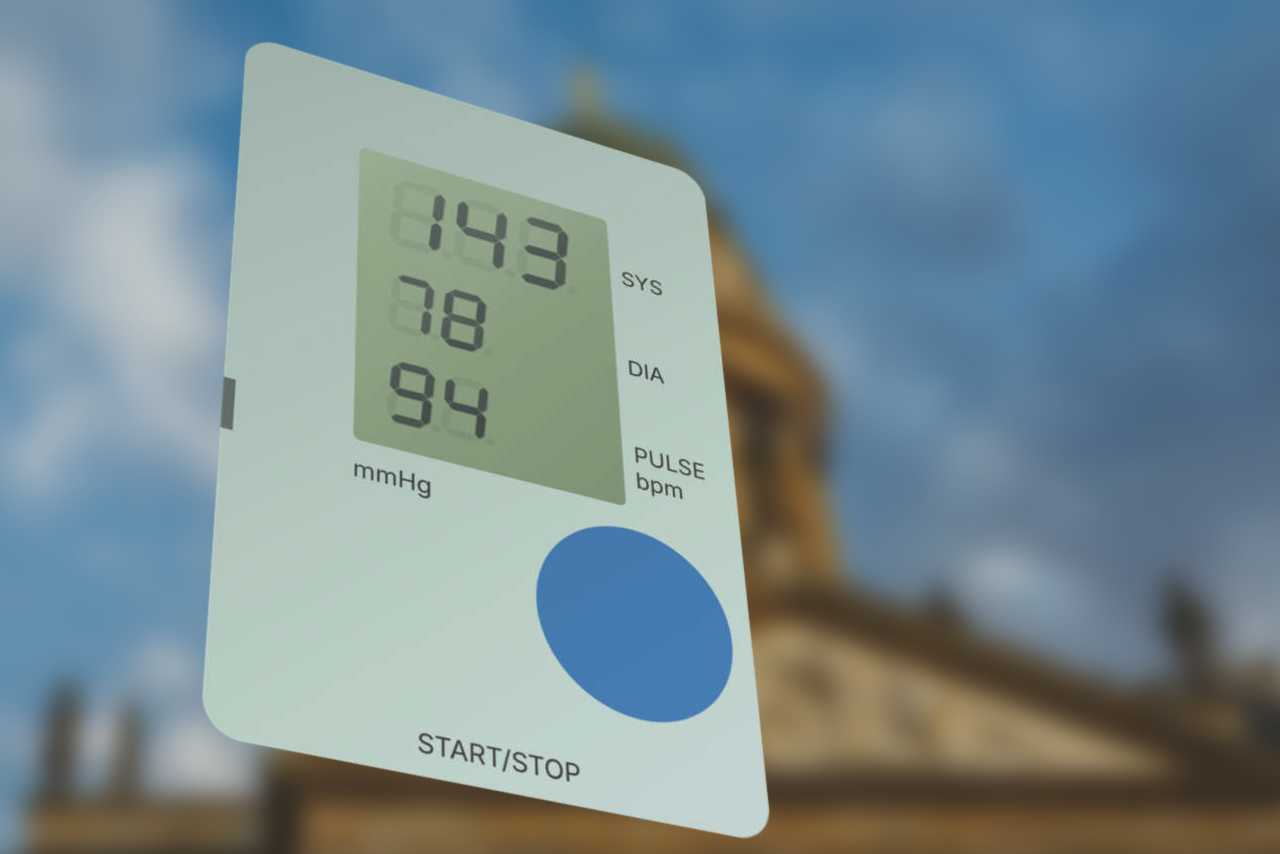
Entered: 94 (bpm)
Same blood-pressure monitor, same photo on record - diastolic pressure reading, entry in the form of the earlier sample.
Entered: 78 (mmHg)
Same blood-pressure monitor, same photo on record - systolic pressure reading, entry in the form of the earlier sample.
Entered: 143 (mmHg)
